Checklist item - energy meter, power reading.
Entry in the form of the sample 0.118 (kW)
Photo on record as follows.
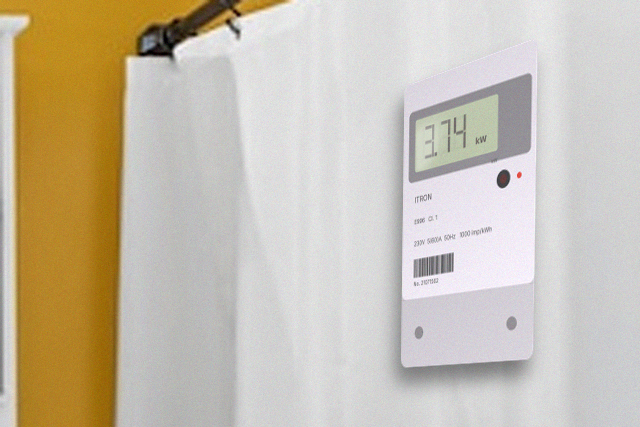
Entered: 3.74 (kW)
